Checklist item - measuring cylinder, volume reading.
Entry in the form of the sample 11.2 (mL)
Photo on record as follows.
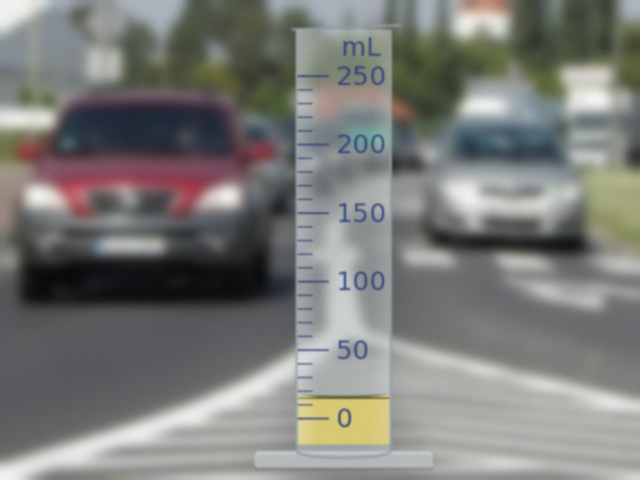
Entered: 15 (mL)
